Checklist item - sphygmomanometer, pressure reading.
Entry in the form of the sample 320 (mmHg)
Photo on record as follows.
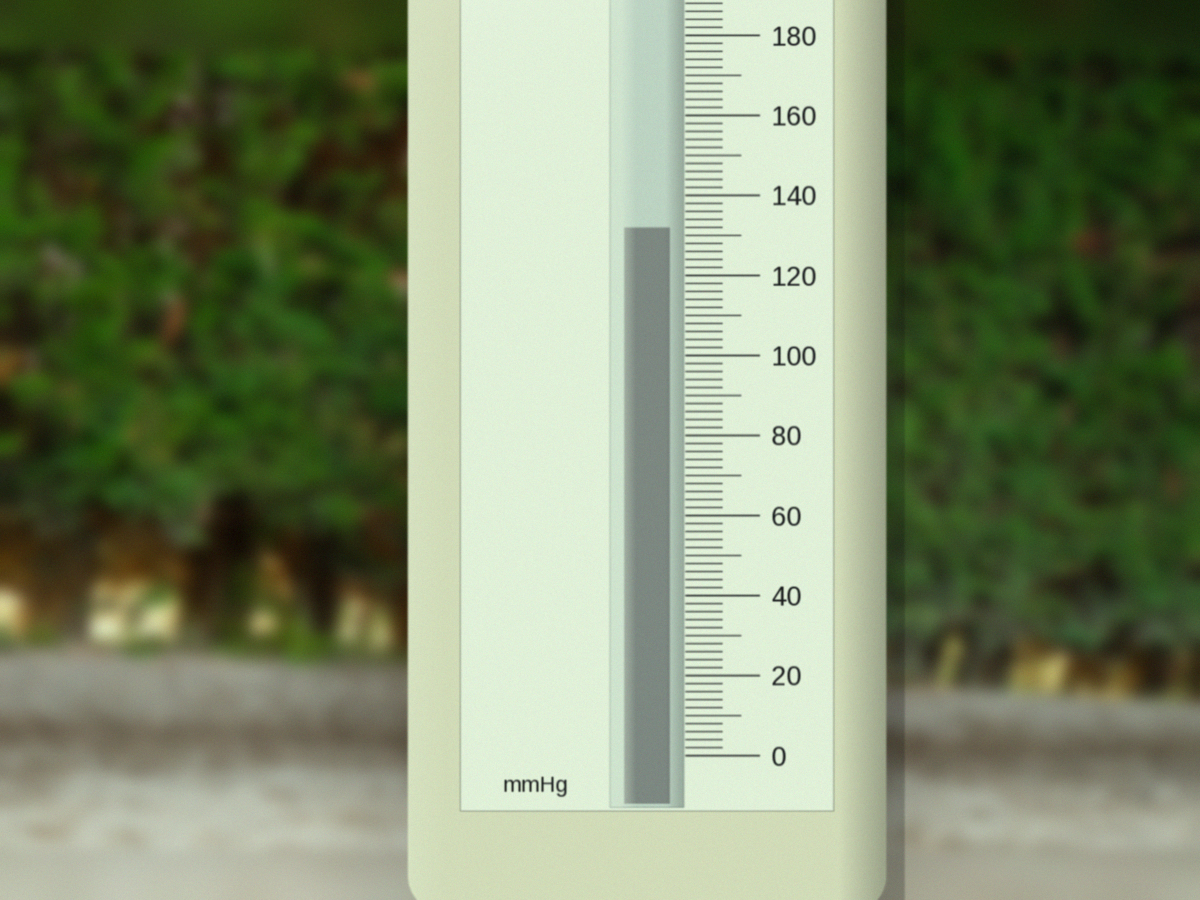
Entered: 132 (mmHg)
